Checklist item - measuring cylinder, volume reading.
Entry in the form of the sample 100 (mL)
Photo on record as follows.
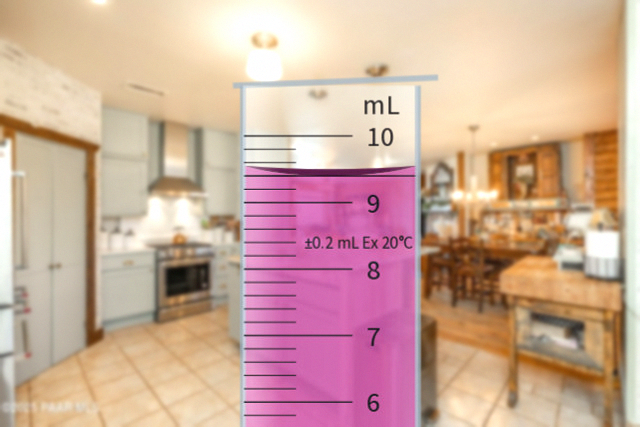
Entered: 9.4 (mL)
